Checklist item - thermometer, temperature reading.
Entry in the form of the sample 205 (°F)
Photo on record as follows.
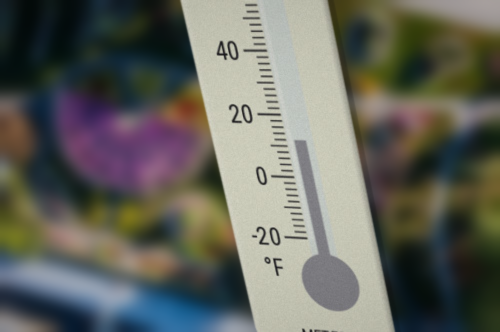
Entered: 12 (°F)
